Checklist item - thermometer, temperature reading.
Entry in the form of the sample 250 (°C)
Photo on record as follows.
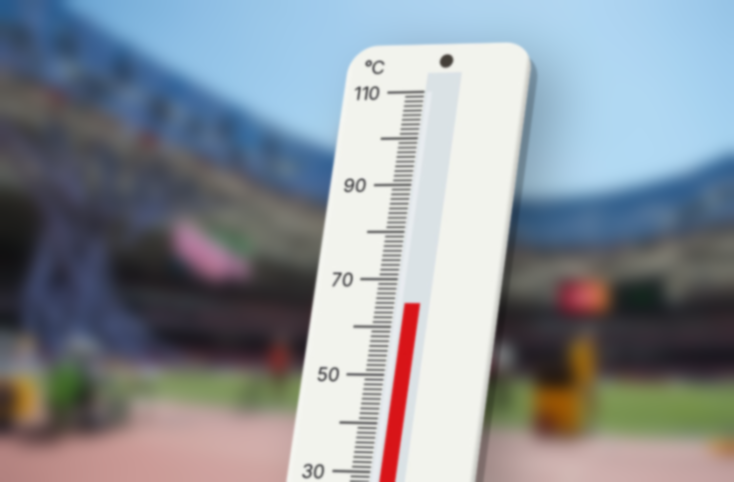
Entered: 65 (°C)
